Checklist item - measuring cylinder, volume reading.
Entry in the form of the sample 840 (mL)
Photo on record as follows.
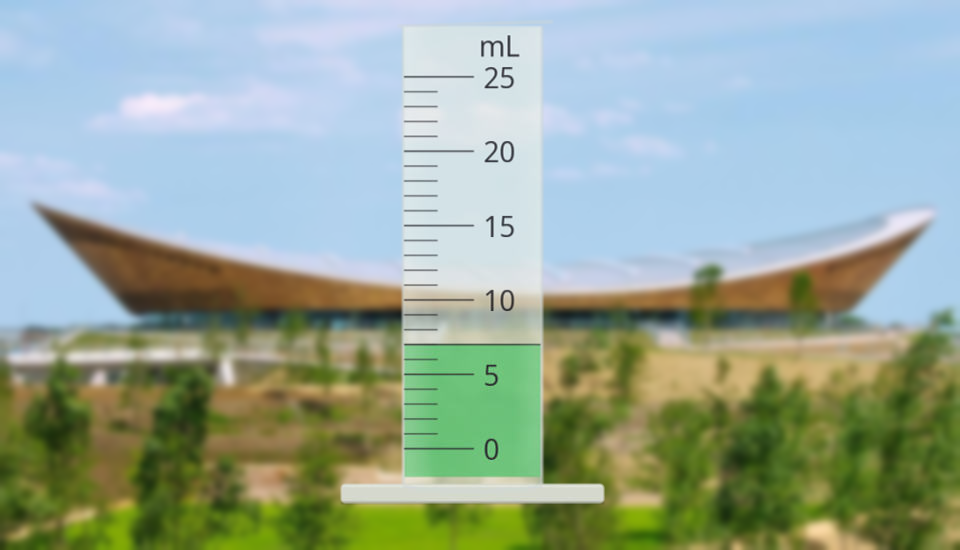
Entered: 7 (mL)
